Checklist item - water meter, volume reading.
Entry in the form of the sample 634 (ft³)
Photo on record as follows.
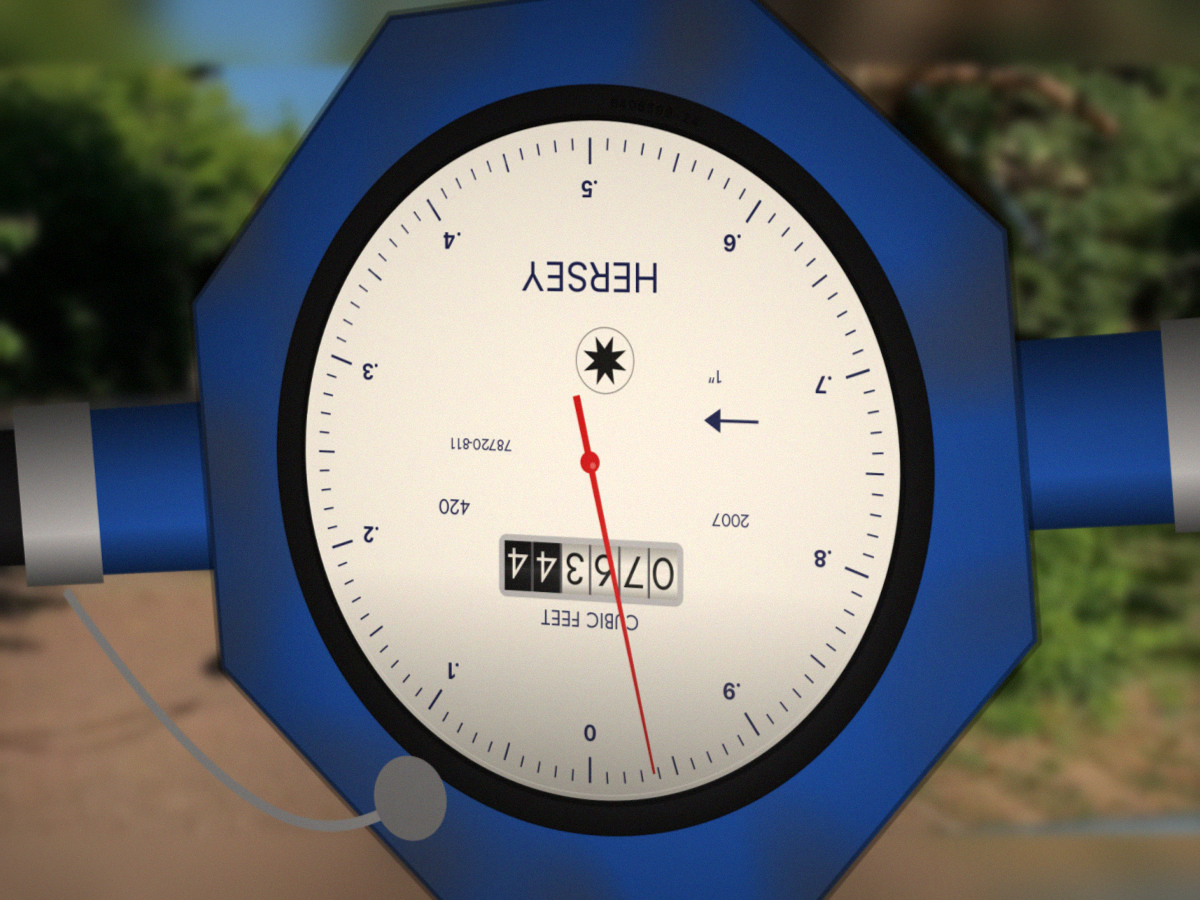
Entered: 76343.96 (ft³)
